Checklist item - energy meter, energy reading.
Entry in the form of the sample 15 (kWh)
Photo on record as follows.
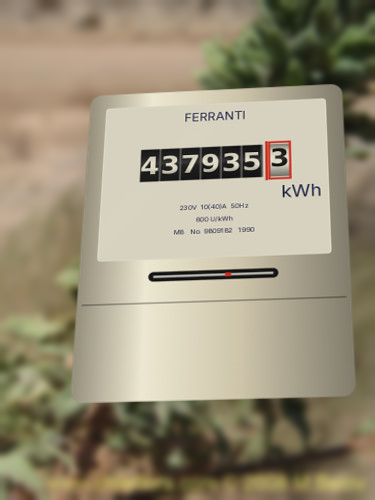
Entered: 437935.3 (kWh)
